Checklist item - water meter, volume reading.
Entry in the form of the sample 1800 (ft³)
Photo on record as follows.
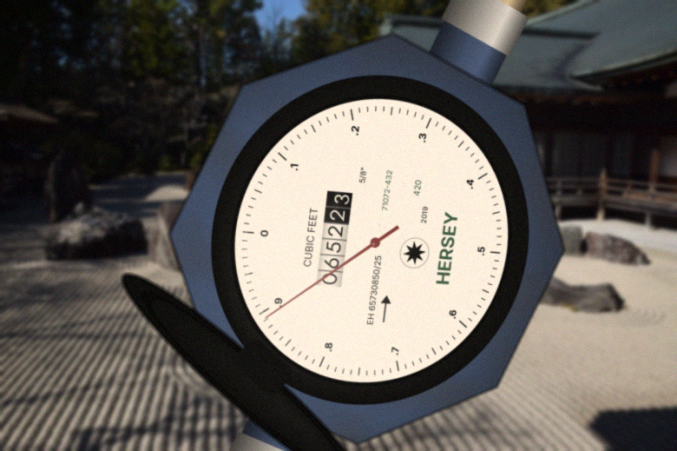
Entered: 65222.89 (ft³)
